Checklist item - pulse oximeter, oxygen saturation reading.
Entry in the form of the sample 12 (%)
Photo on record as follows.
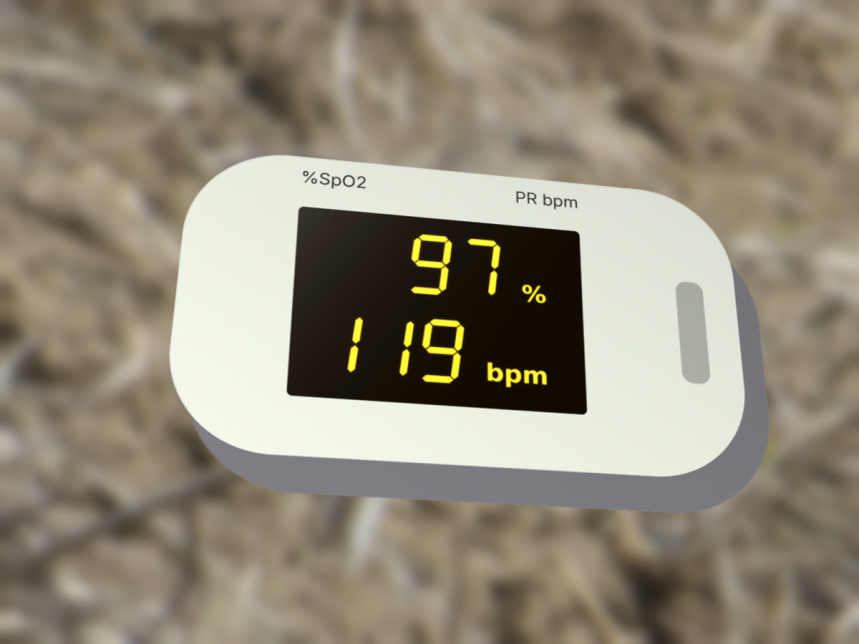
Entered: 97 (%)
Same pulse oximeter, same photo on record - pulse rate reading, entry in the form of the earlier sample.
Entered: 119 (bpm)
